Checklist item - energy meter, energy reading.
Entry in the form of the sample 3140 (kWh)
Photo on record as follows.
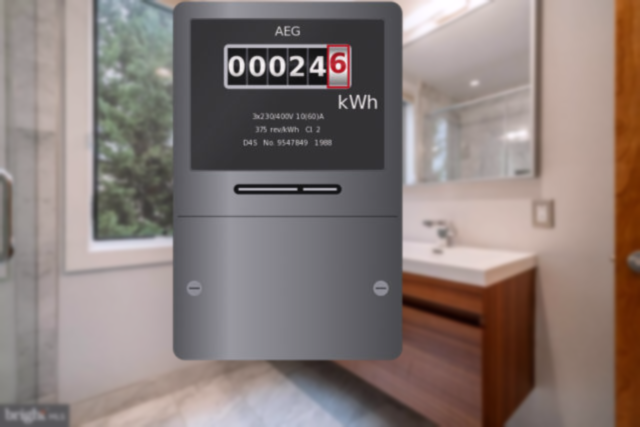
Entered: 24.6 (kWh)
